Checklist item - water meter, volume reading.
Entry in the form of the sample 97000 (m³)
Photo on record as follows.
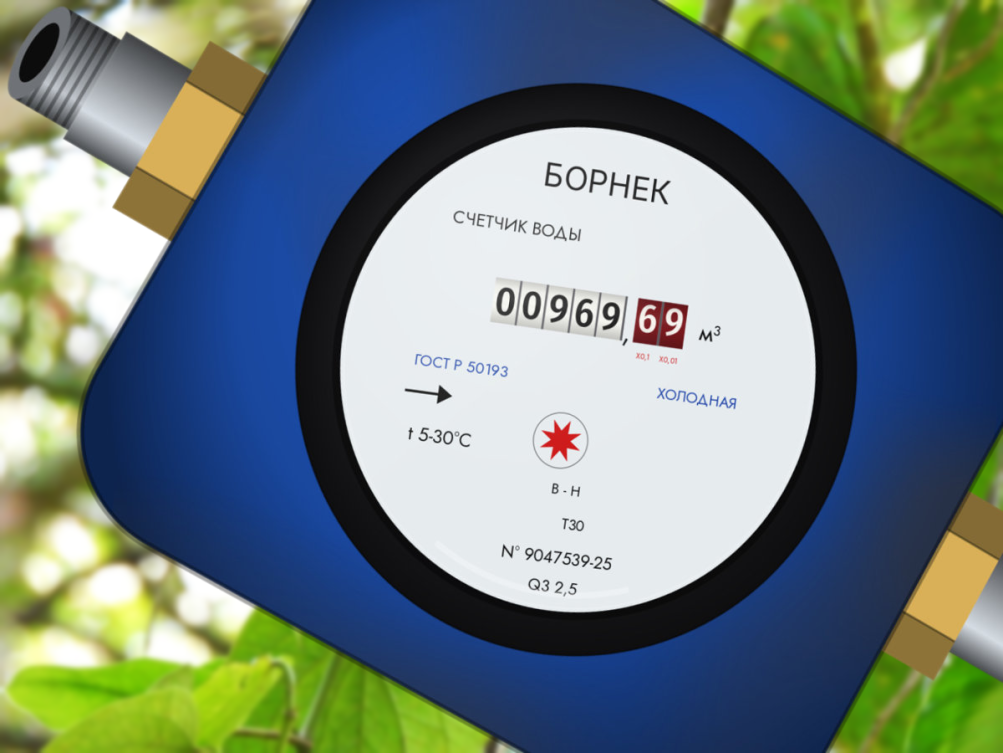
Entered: 969.69 (m³)
